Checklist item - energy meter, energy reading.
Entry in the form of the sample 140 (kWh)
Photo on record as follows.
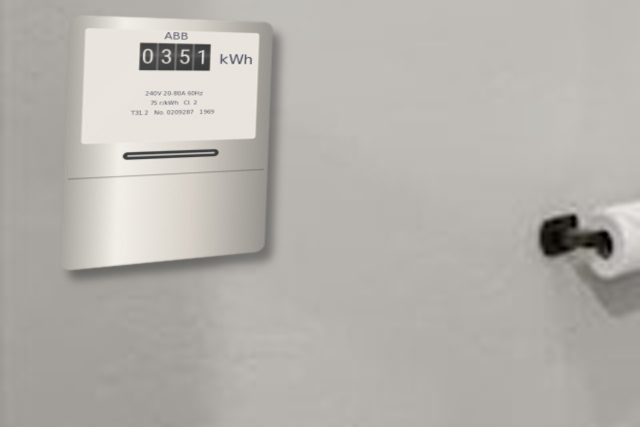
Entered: 351 (kWh)
